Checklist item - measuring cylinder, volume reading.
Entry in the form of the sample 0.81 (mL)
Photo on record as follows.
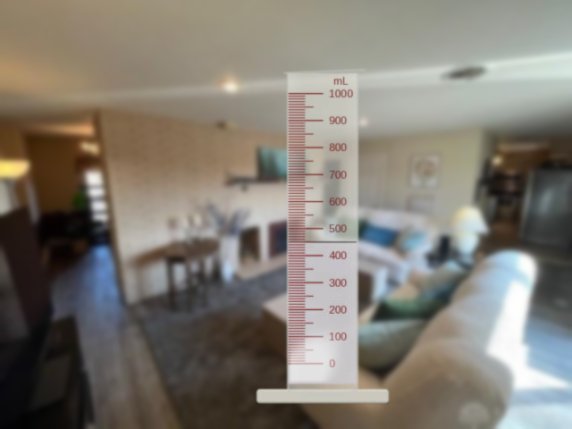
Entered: 450 (mL)
